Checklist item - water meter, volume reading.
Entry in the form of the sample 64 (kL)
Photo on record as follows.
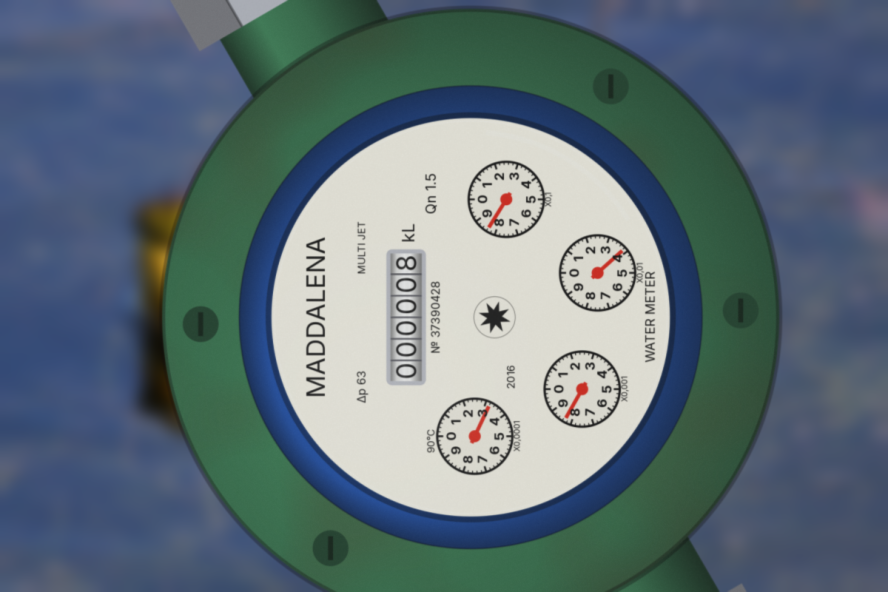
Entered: 8.8383 (kL)
